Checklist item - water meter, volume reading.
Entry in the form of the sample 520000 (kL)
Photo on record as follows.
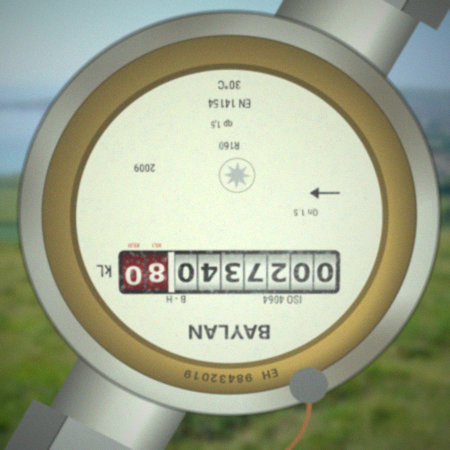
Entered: 27340.80 (kL)
